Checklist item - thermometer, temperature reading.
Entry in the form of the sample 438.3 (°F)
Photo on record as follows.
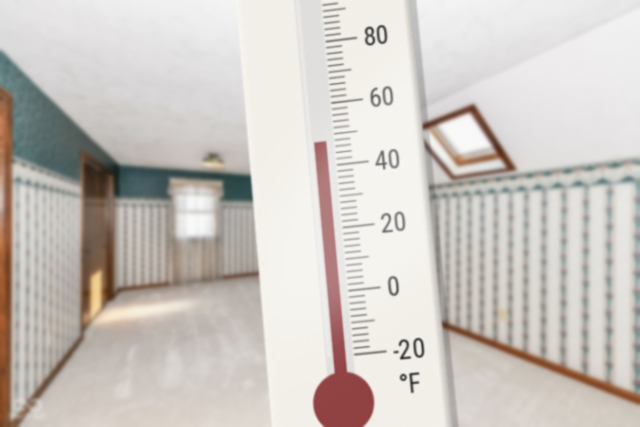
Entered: 48 (°F)
